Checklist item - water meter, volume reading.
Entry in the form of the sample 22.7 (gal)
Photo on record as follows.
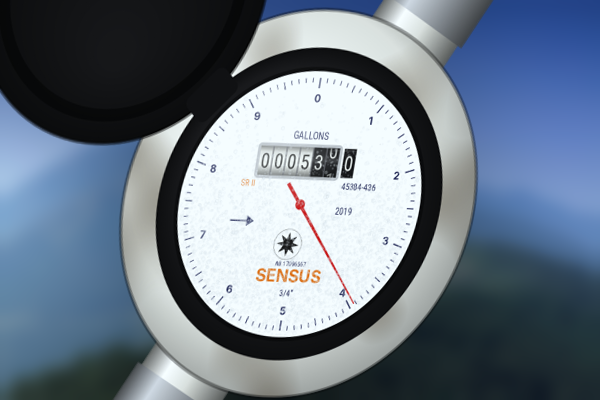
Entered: 5303.9 (gal)
